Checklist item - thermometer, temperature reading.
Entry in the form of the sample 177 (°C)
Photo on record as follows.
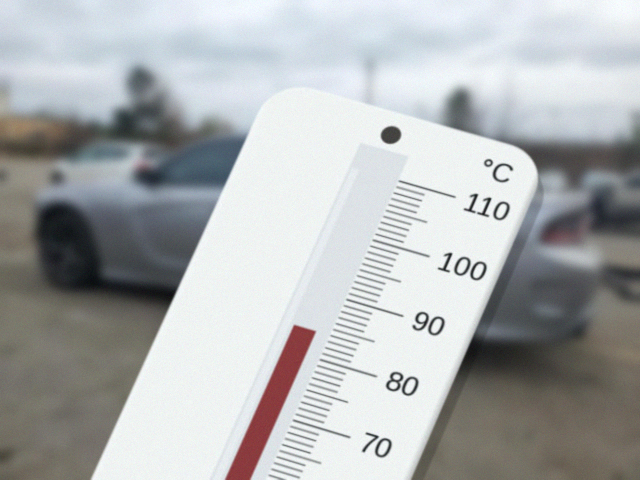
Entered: 84 (°C)
